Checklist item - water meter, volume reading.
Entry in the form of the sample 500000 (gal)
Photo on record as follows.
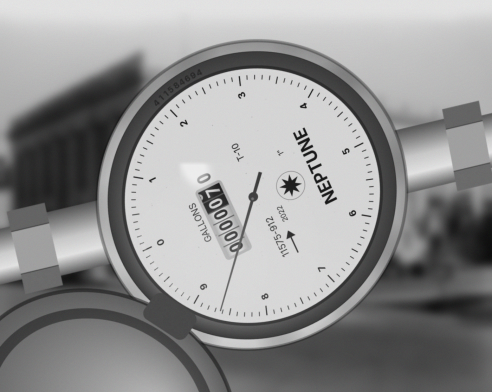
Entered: 68.6 (gal)
